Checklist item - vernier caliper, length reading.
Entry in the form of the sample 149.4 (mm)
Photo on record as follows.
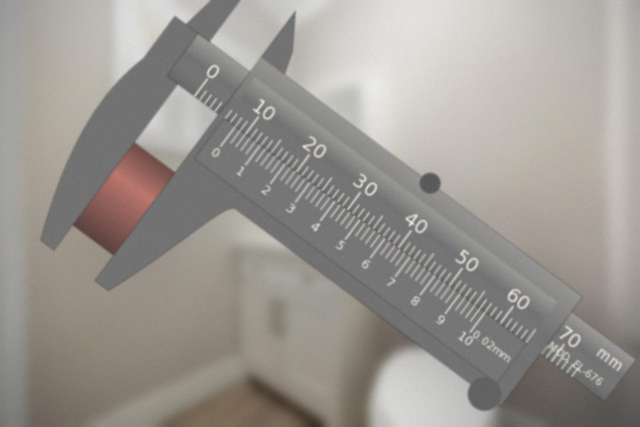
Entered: 8.0 (mm)
